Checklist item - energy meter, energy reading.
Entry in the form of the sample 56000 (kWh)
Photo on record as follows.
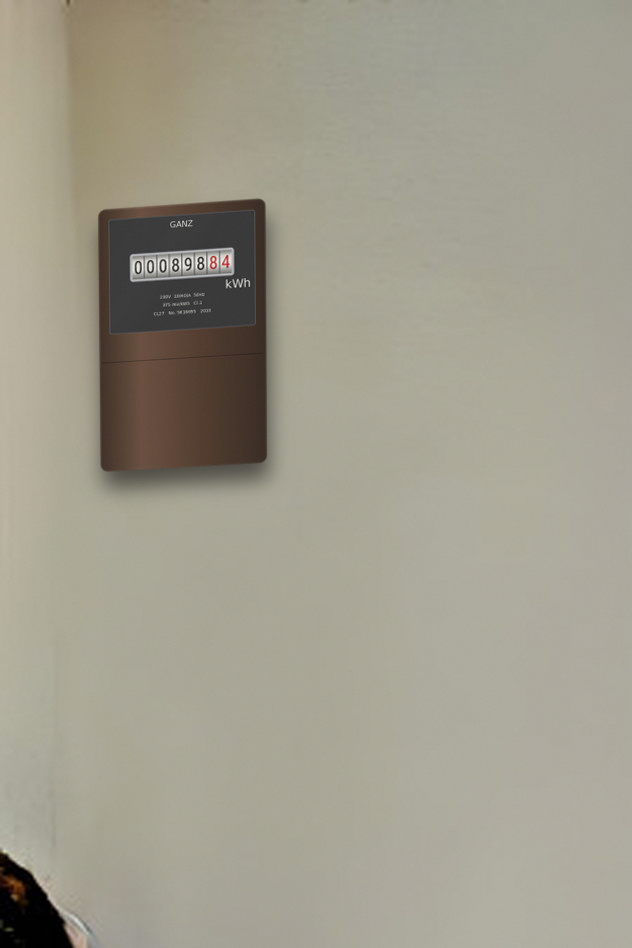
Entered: 898.84 (kWh)
